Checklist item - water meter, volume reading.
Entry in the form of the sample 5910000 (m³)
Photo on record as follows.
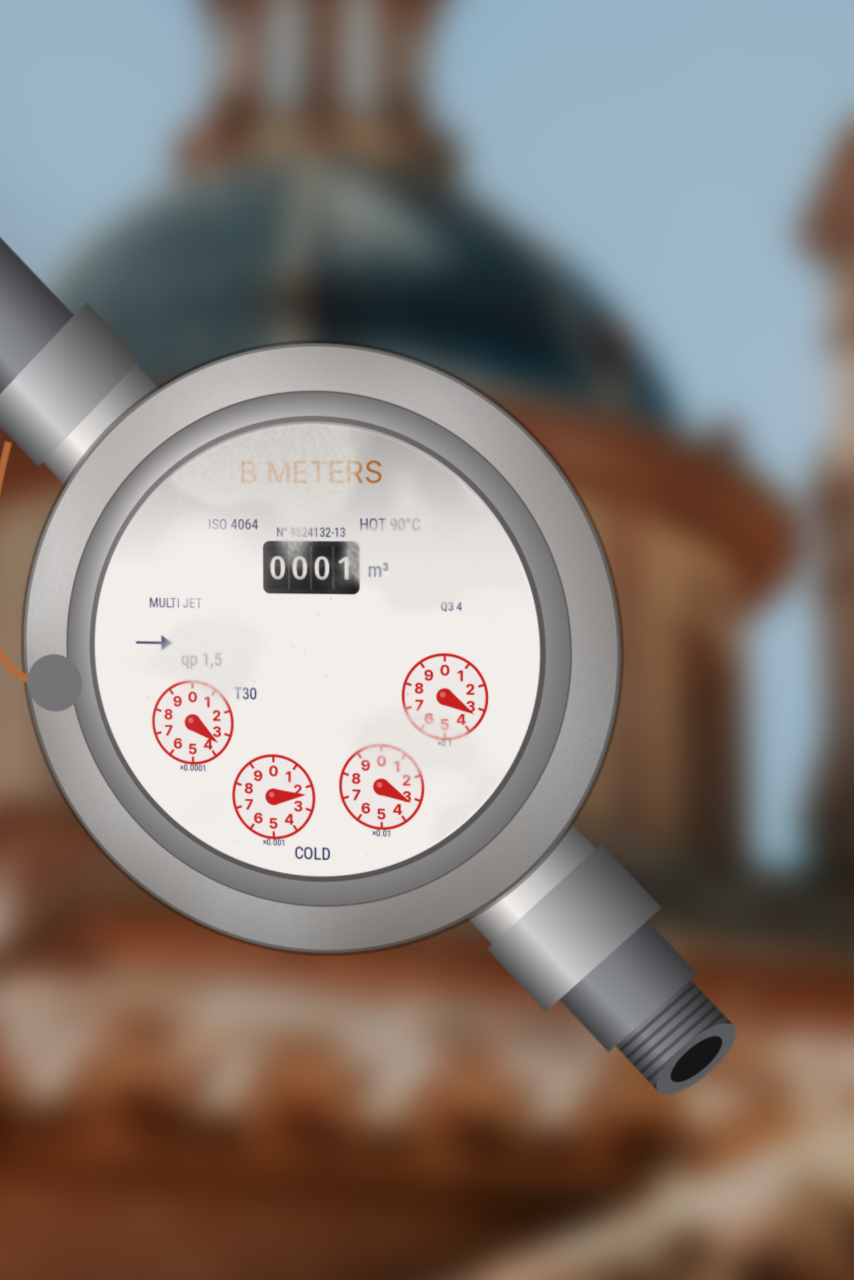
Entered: 1.3323 (m³)
